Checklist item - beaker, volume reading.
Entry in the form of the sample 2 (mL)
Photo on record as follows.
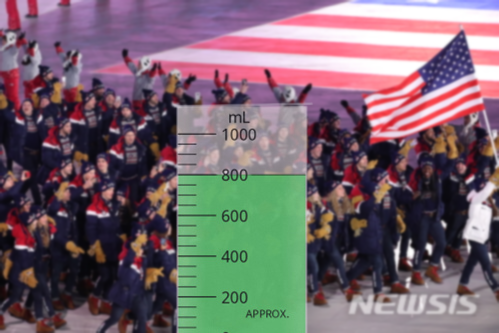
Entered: 800 (mL)
